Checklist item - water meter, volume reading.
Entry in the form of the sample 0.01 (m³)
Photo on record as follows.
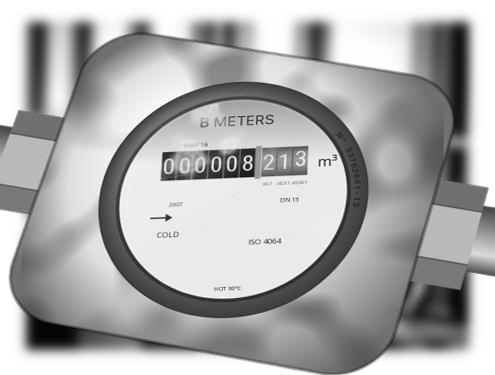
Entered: 8.213 (m³)
